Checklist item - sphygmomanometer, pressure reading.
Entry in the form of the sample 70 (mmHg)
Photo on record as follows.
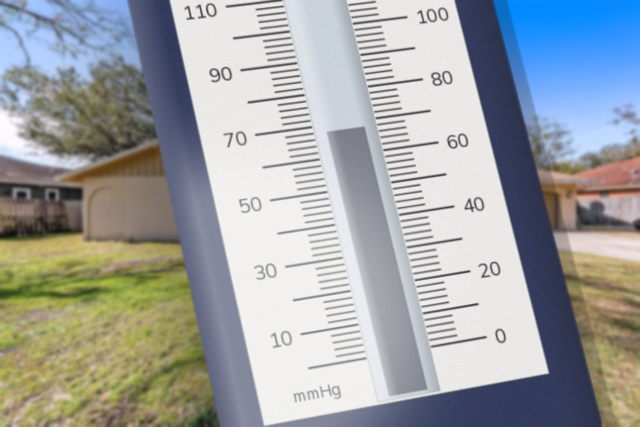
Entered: 68 (mmHg)
